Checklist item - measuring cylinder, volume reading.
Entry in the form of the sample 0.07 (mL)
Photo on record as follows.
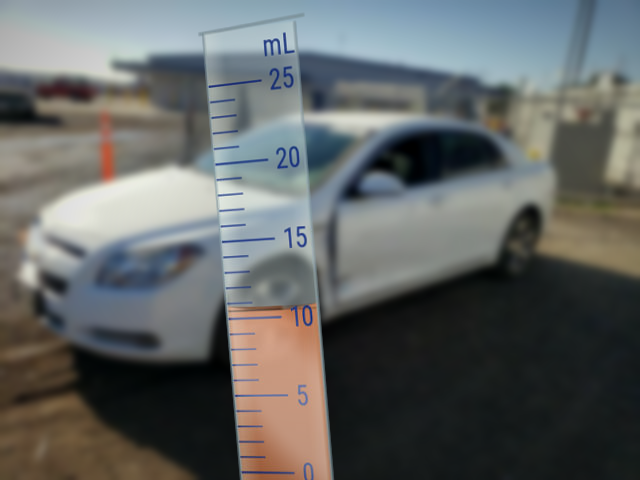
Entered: 10.5 (mL)
